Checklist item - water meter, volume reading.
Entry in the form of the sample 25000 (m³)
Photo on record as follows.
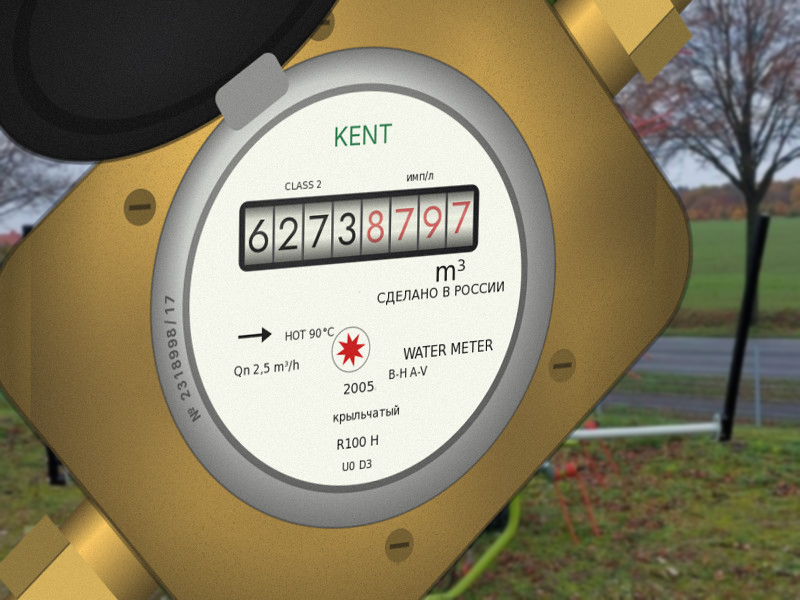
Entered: 6273.8797 (m³)
